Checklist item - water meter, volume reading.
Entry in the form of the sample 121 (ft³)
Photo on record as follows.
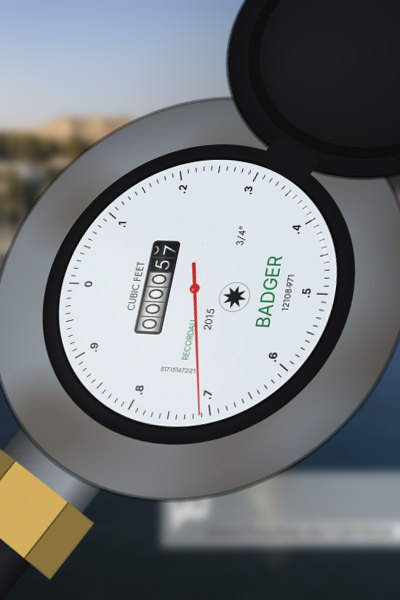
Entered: 56.71 (ft³)
